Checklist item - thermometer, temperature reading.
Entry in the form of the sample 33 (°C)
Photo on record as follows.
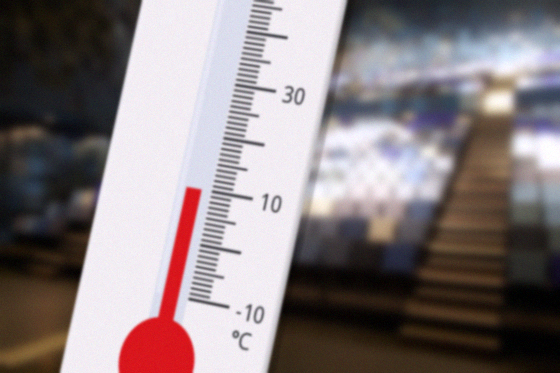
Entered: 10 (°C)
